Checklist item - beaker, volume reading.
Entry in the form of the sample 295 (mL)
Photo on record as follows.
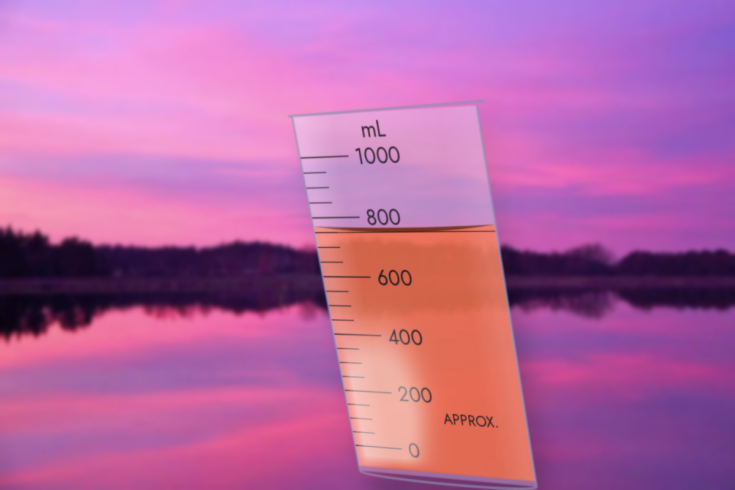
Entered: 750 (mL)
